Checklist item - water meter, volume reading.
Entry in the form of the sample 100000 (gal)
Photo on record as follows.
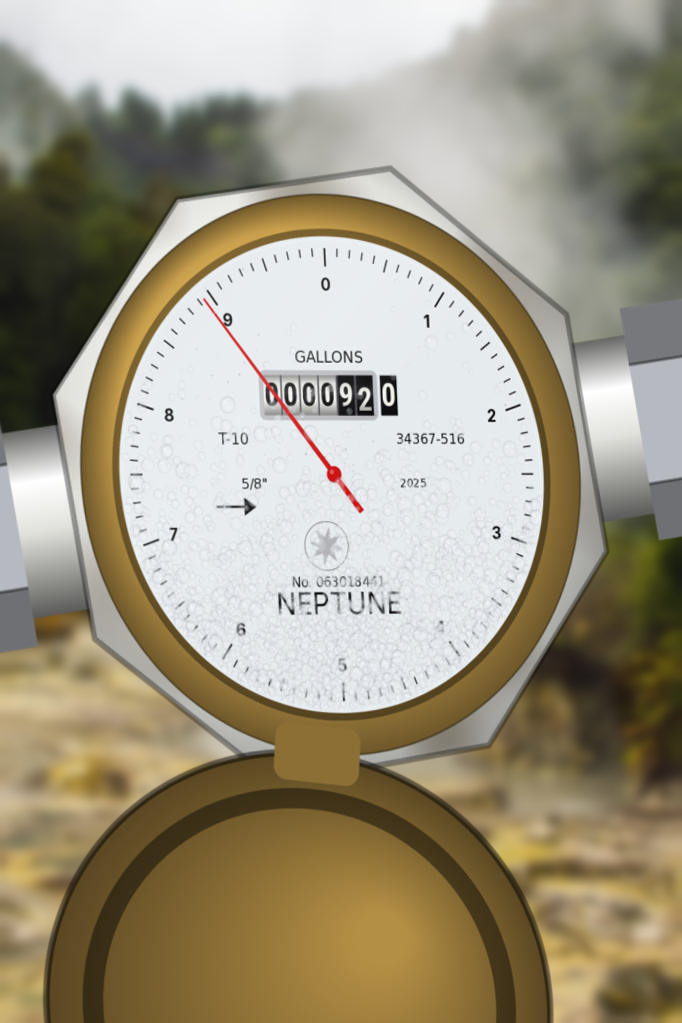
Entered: 918.9 (gal)
